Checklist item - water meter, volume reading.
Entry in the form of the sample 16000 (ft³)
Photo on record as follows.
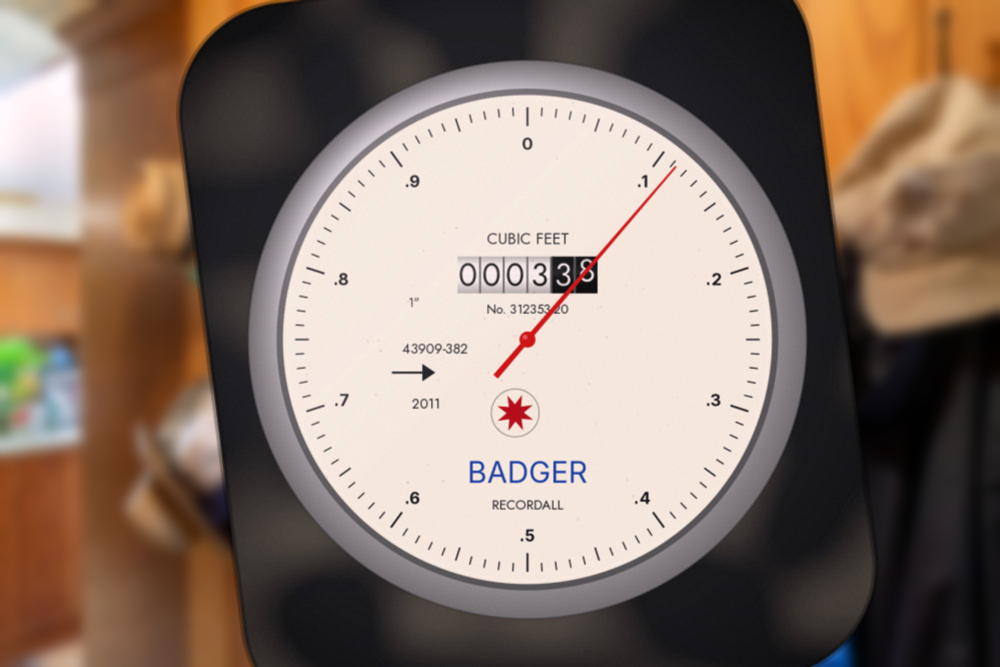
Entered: 338.11 (ft³)
